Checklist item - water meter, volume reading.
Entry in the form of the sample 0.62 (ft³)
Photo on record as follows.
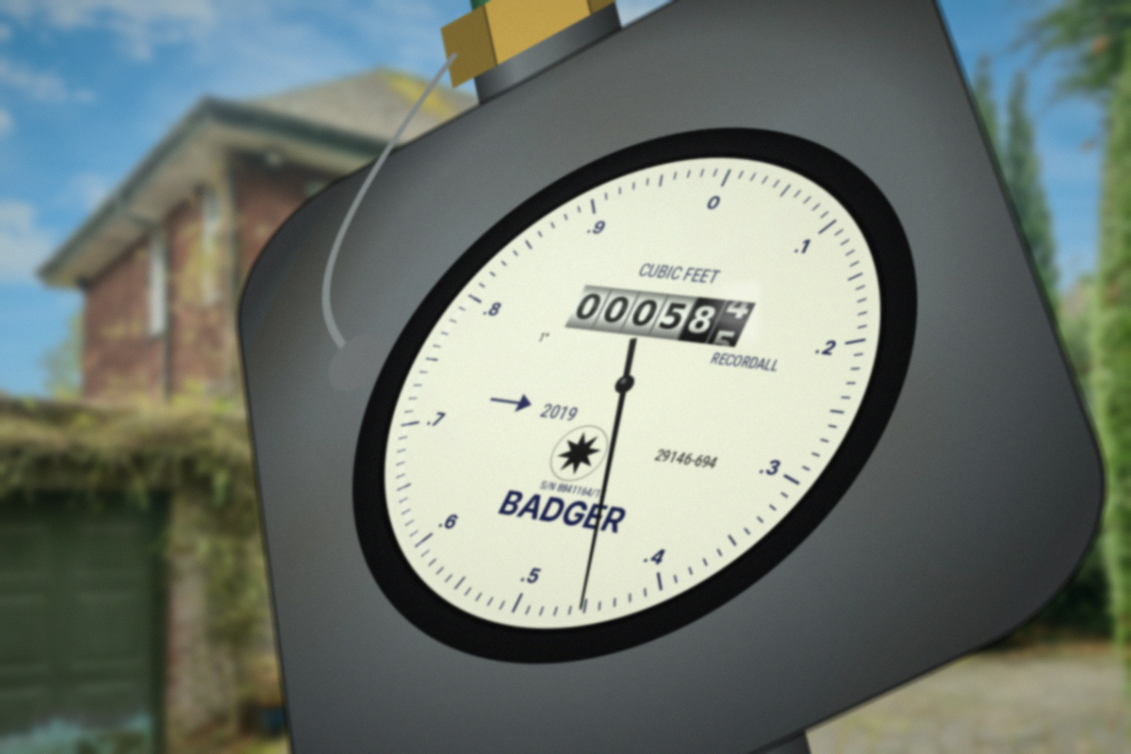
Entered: 584.45 (ft³)
